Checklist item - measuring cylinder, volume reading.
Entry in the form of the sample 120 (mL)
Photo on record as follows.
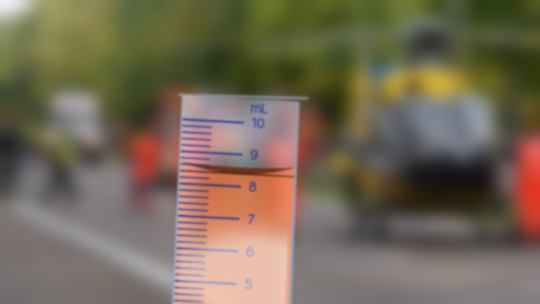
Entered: 8.4 (mL)
